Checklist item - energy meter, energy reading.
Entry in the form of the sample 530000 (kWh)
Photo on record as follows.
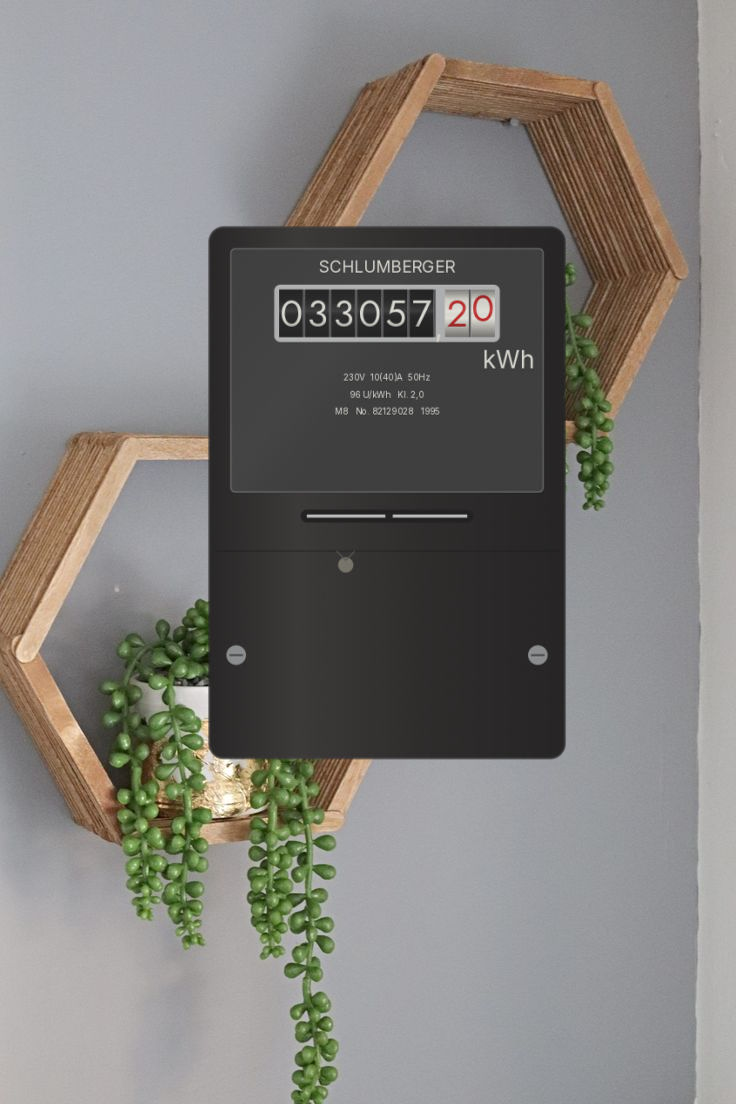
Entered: 33057.20 (kWh)
